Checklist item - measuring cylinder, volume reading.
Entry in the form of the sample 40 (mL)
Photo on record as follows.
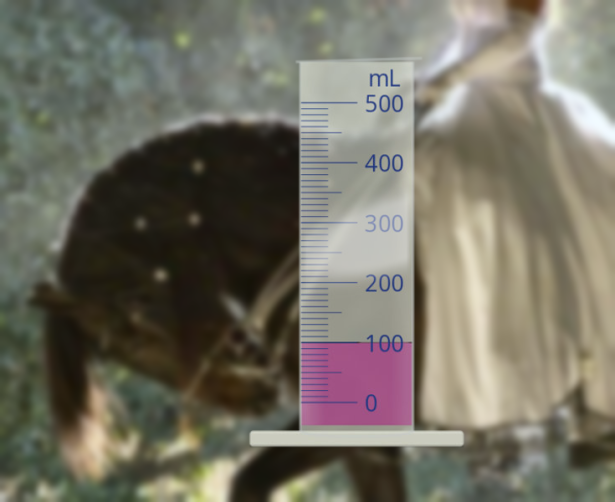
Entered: 100 (mL)
